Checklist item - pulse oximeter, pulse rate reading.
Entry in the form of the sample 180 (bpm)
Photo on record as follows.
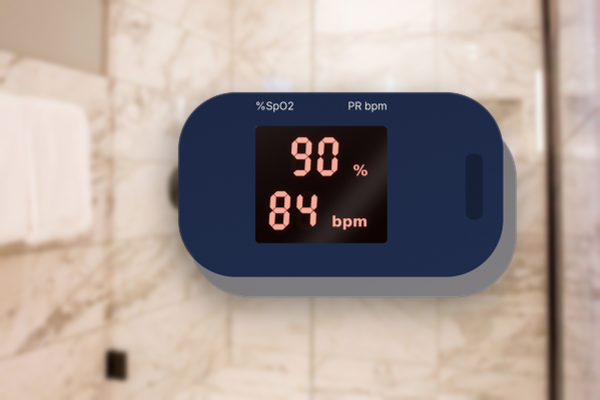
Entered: 84 (bpm)
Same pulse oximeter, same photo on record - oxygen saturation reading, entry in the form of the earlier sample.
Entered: 90 (%)
